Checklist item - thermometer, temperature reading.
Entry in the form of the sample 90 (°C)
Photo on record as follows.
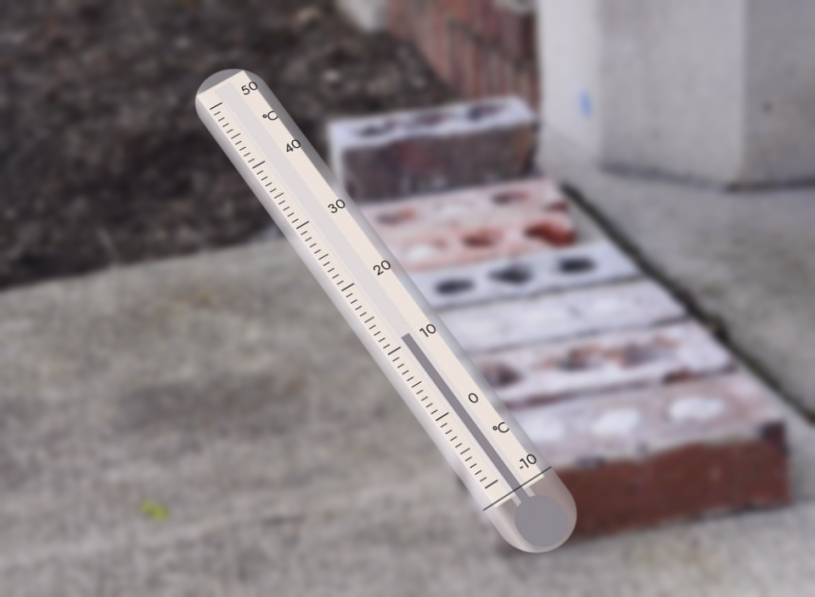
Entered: 11 (°C)
